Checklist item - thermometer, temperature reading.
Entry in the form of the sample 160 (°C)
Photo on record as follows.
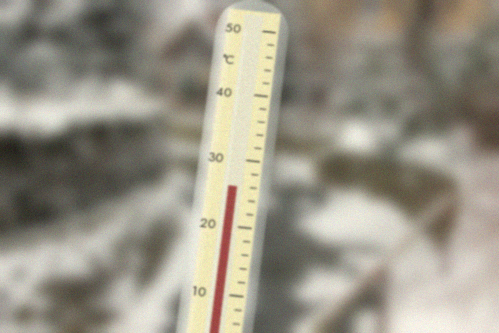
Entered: 26 (°C)
